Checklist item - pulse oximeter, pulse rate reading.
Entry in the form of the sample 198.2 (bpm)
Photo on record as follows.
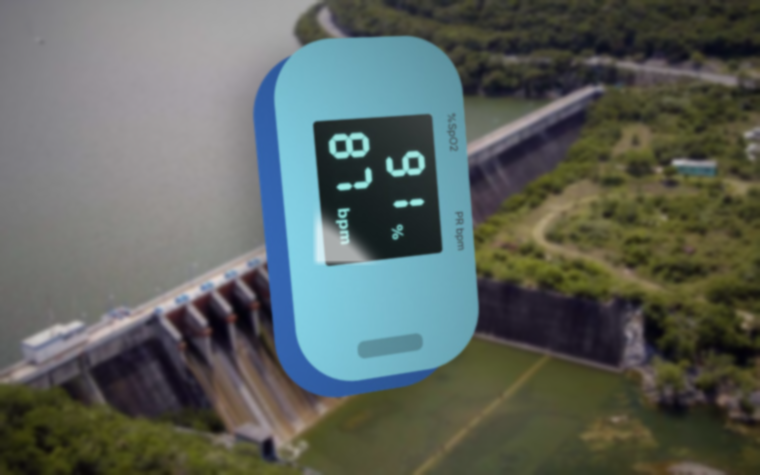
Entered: 87 (bpm)
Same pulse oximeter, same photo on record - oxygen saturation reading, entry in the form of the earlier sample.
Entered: 91 (%)
